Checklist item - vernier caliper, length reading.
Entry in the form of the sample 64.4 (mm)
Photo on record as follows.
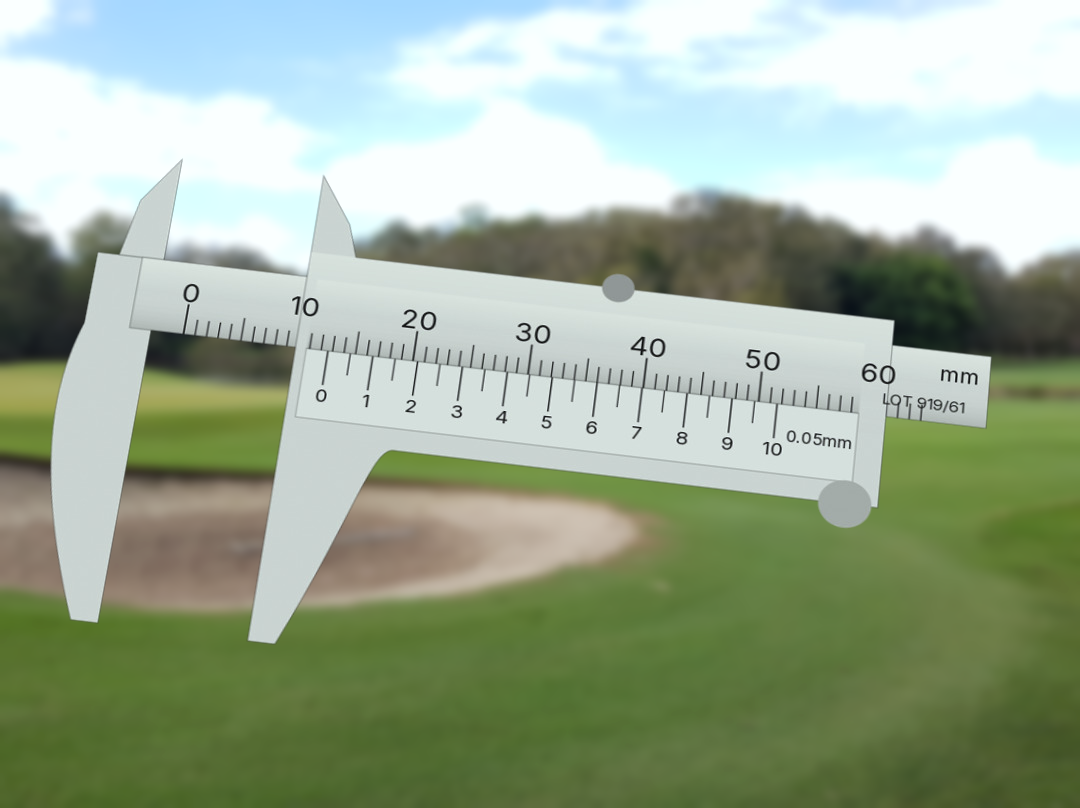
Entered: 12.6 (mm)
